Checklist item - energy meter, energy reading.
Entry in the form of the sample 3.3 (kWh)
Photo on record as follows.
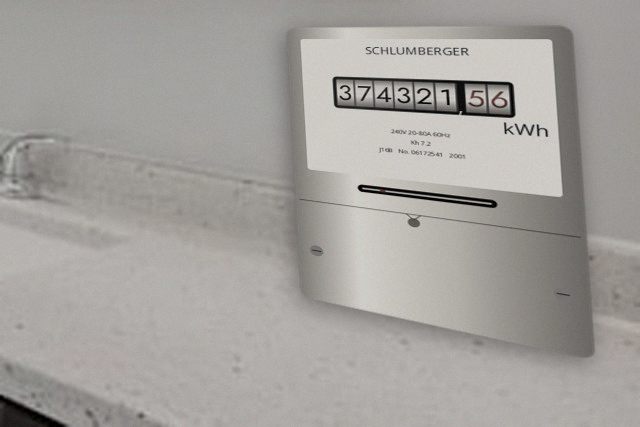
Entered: 374321.56 (kWh)
